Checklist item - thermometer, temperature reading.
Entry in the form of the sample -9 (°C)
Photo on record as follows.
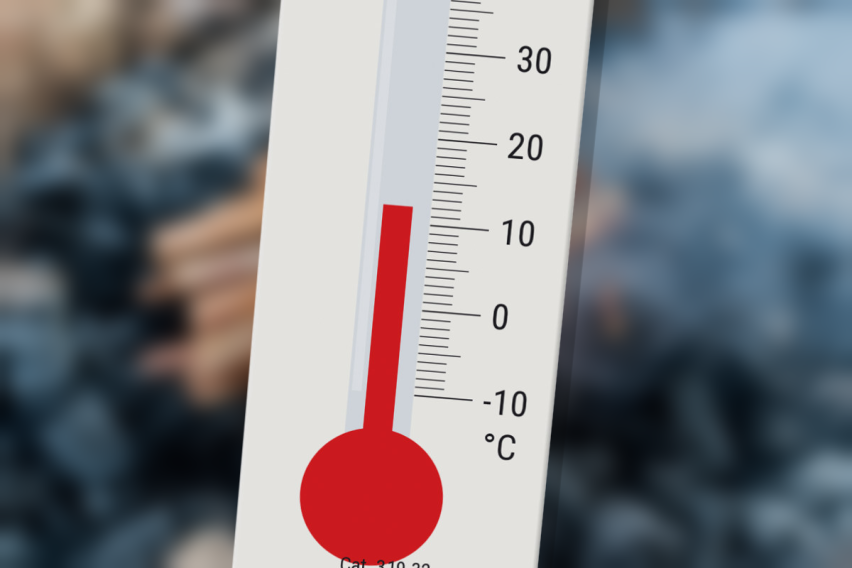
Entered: 12 (°C)
